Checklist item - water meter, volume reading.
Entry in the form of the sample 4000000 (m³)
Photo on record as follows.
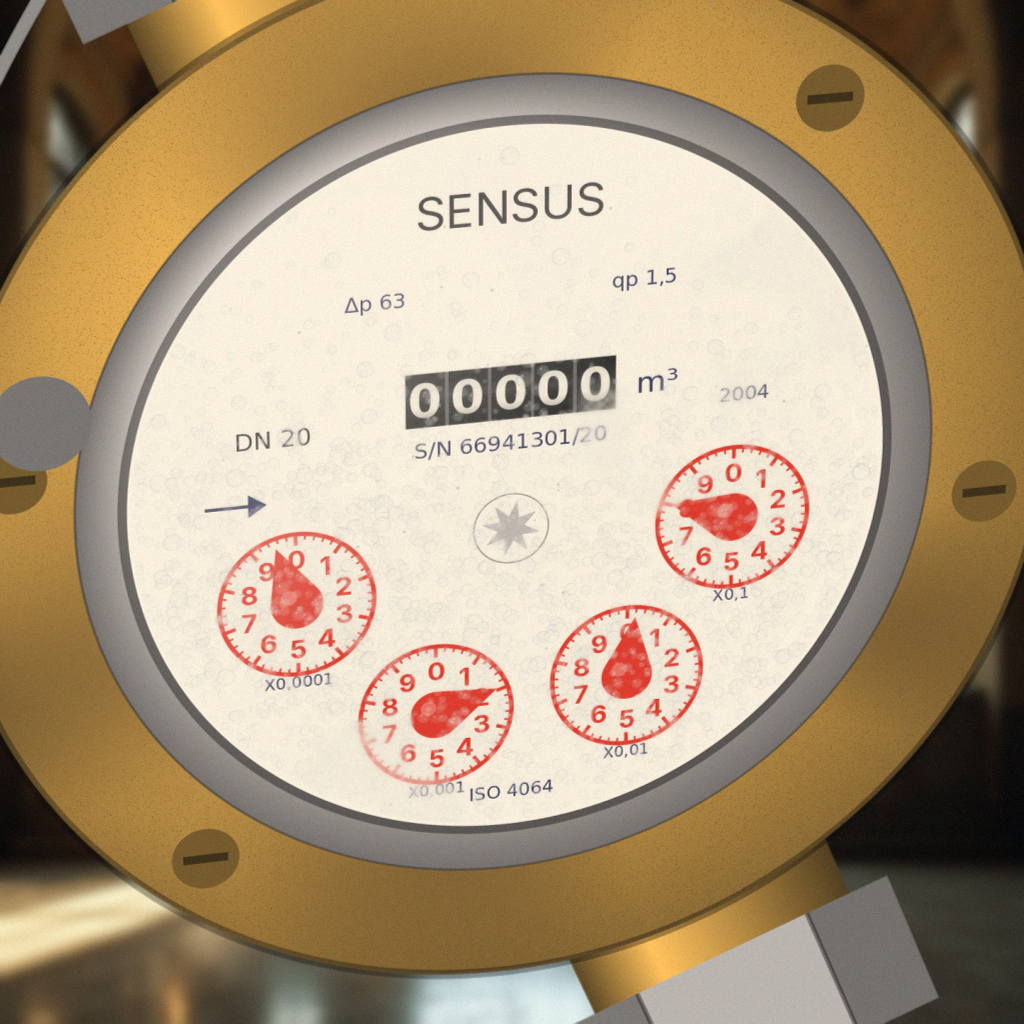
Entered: 0.8019 (m³)
